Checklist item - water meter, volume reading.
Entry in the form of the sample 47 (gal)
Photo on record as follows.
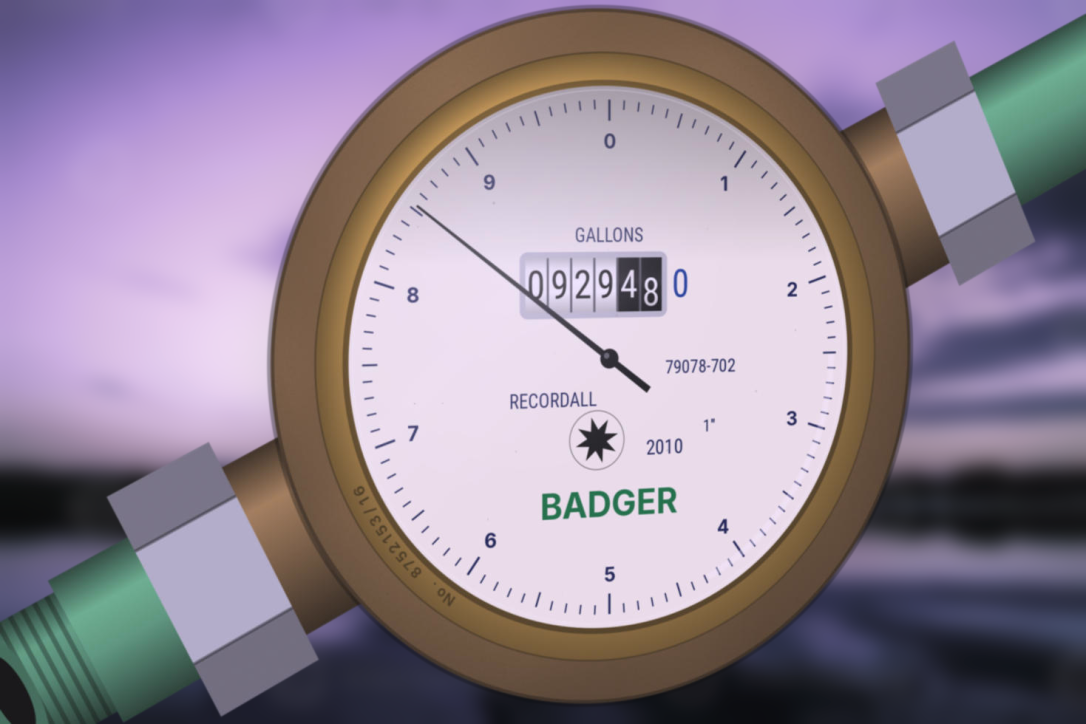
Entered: 929478.5 (gal)
